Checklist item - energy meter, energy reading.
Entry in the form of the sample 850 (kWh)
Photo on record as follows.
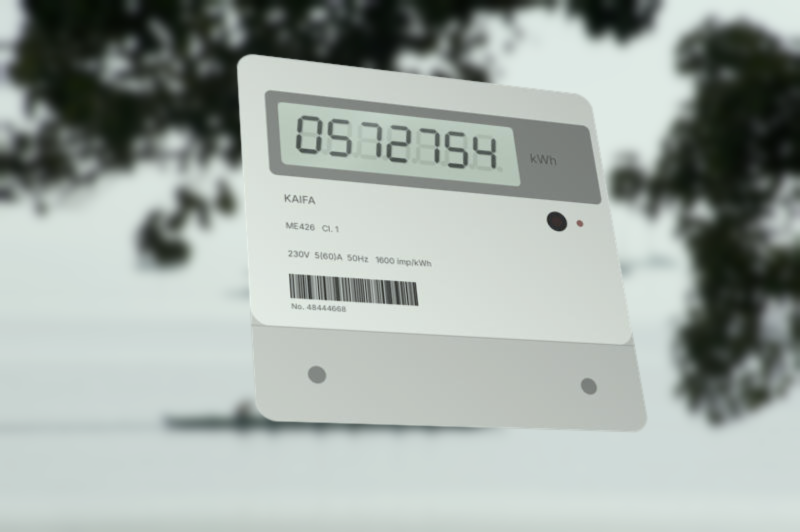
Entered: 572754 (kWh)
